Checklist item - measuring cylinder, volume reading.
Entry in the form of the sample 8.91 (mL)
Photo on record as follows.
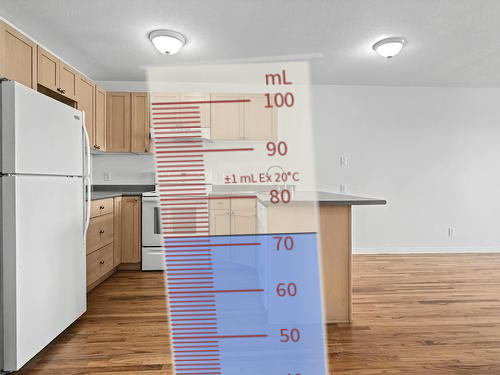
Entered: 72 (mL)
